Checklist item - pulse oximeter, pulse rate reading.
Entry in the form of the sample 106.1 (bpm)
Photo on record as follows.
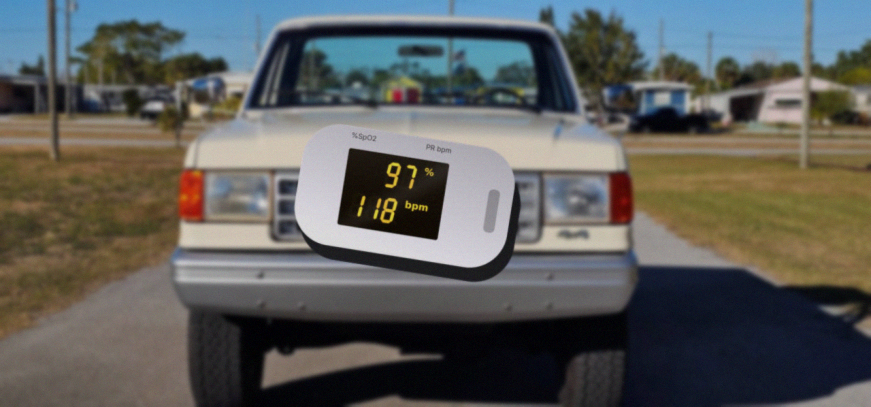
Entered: 118 (bpm)
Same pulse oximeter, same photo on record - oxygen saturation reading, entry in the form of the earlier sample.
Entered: 97 (%)
